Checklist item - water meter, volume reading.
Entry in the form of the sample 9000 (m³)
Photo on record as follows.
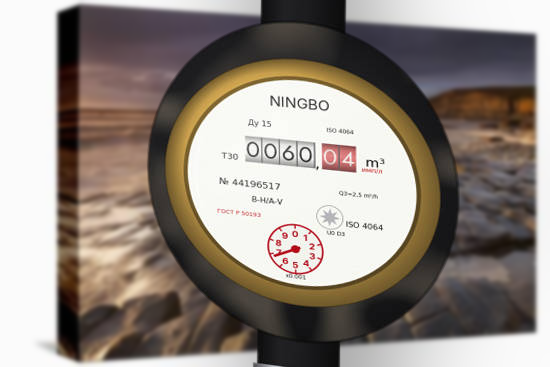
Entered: 60.046 (m³)
